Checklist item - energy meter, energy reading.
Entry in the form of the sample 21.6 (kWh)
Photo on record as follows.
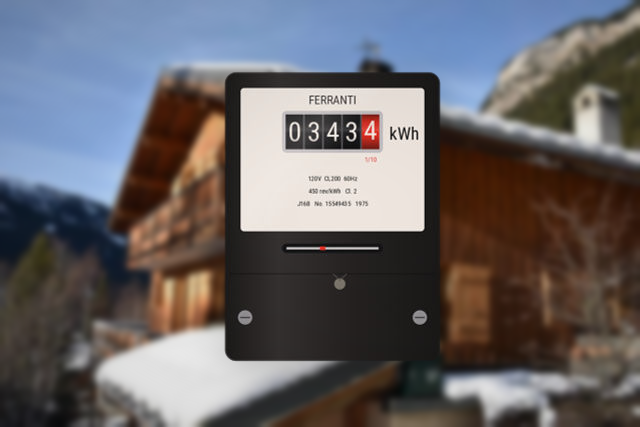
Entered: 343.4 (kWh)
